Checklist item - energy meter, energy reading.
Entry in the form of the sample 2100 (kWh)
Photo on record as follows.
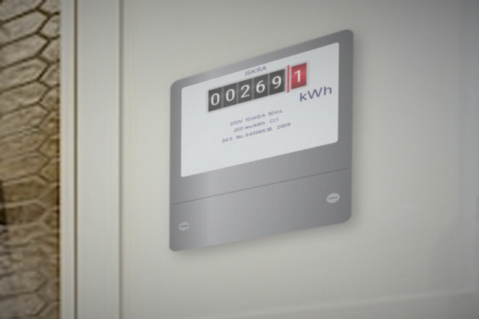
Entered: 269.1 (kWh)
